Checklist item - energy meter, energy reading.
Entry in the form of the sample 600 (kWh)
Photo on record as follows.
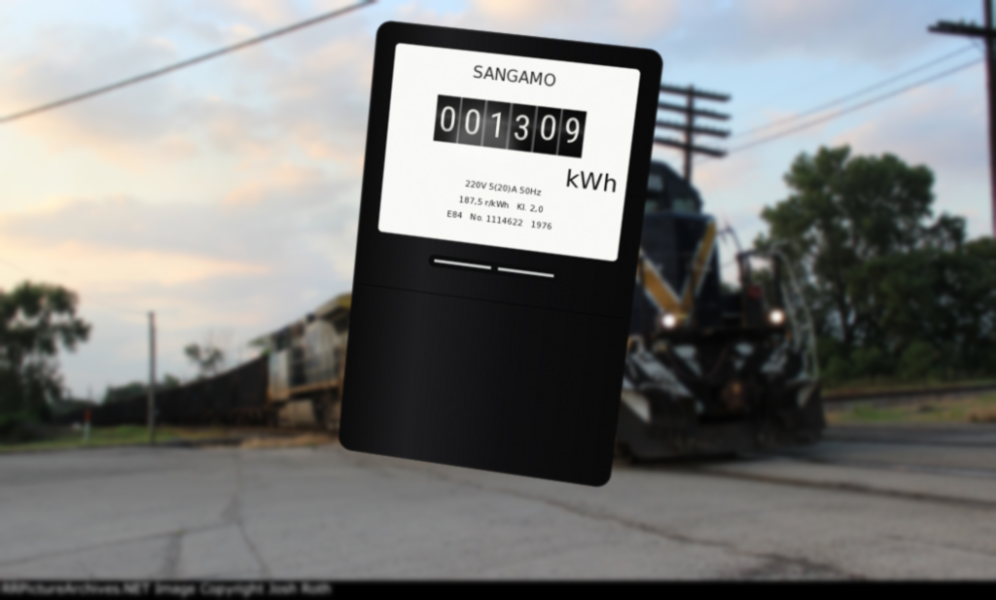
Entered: 1309 (kWh)
